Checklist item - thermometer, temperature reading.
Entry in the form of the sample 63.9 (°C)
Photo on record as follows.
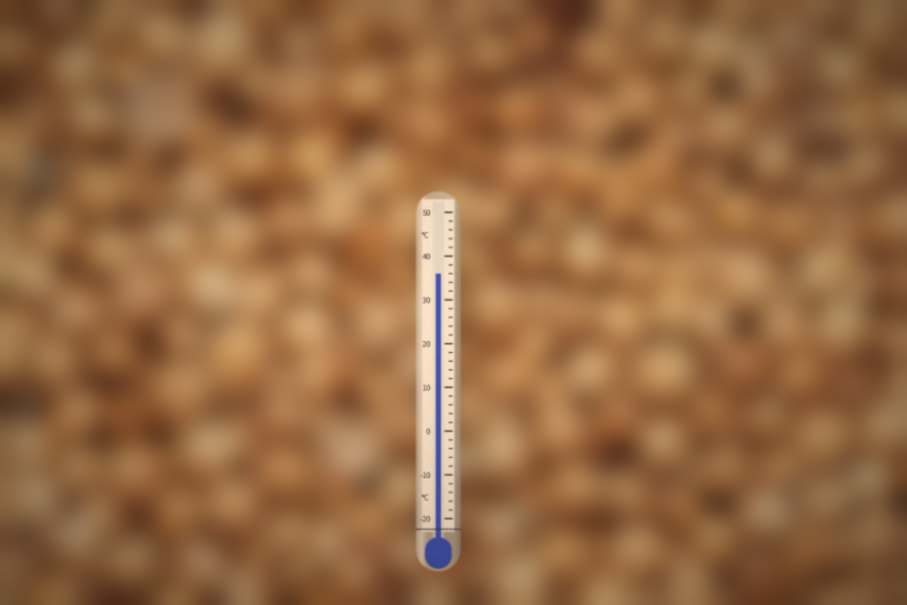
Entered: 36 (°C)
